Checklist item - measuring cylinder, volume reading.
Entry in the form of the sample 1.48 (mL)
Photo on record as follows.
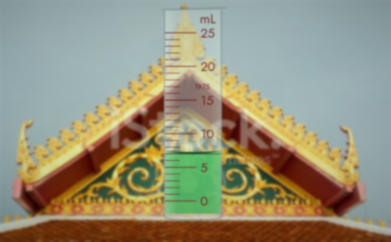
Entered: 7 (mL)
